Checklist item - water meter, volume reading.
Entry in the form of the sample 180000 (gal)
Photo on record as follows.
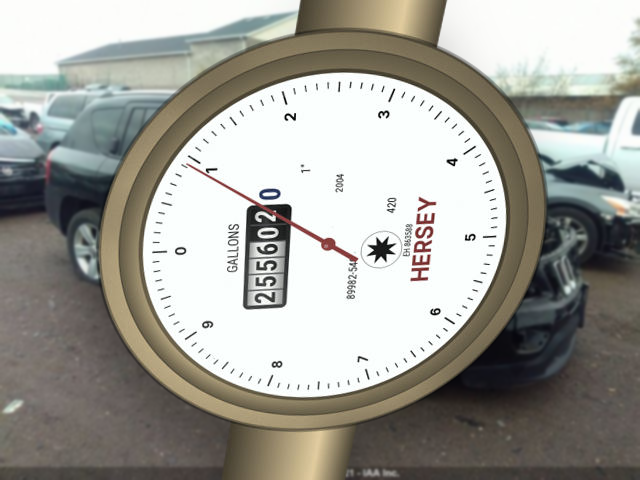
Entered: 2556020.9 (gal)
